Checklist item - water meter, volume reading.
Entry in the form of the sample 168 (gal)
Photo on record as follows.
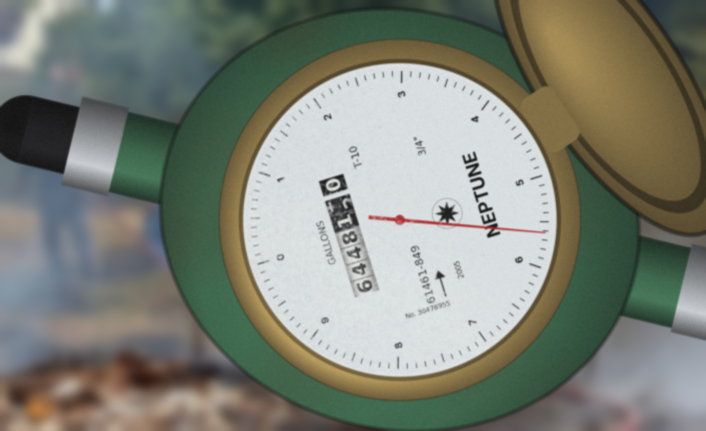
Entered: 6448115.6 (gal)
